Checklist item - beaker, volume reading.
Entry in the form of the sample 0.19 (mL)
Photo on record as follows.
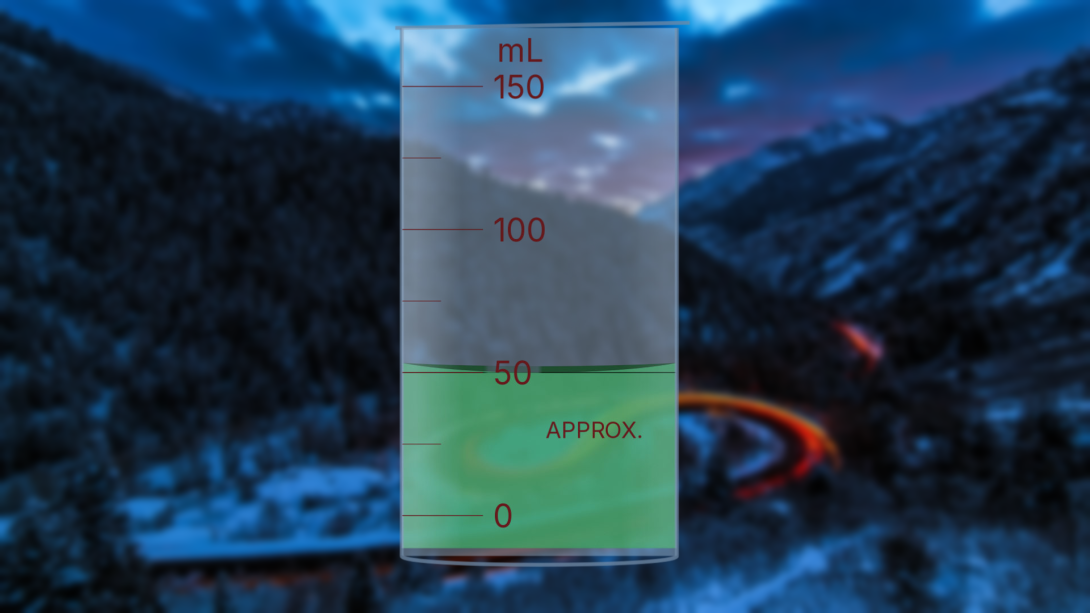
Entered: 50 (mL)
